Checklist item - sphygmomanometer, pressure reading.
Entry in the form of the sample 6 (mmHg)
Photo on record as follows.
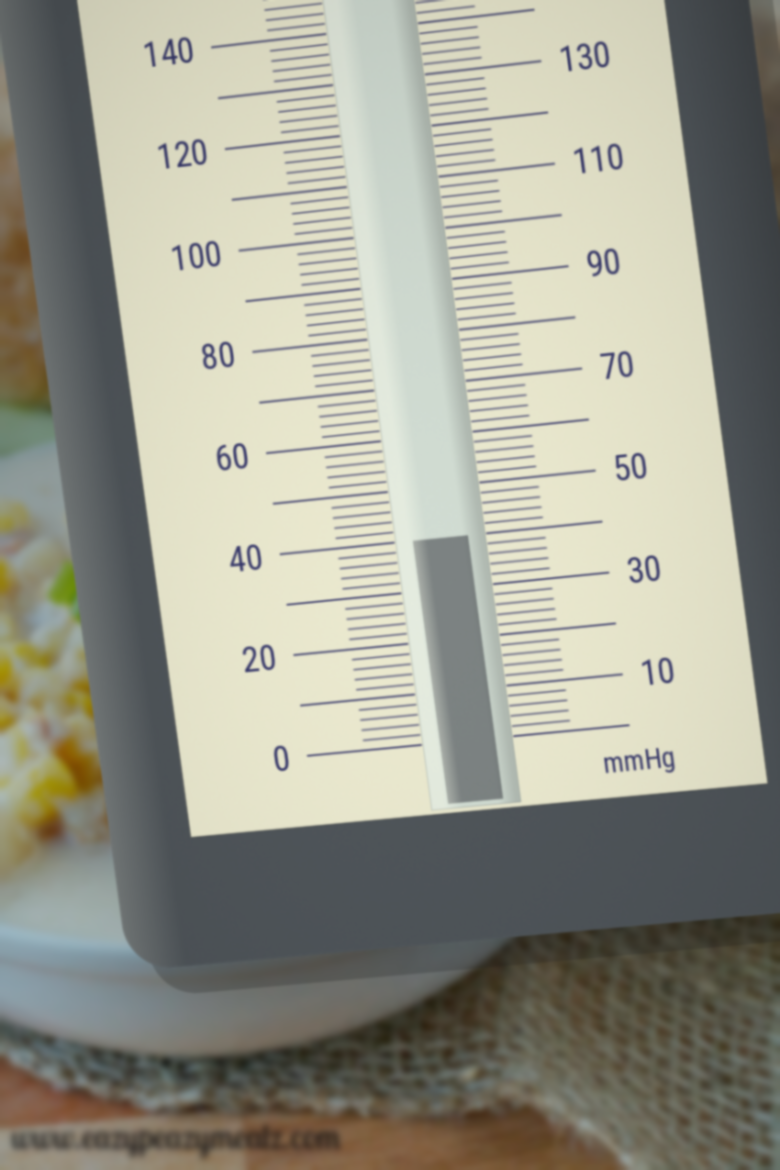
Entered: 40 (mmHg)
